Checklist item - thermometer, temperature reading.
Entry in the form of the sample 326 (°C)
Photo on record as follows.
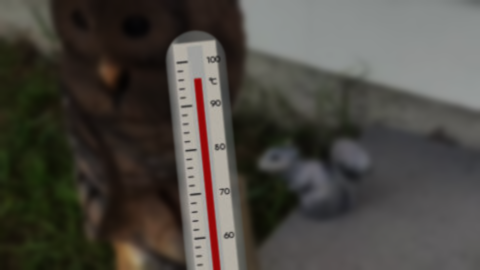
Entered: 96 (°C)
